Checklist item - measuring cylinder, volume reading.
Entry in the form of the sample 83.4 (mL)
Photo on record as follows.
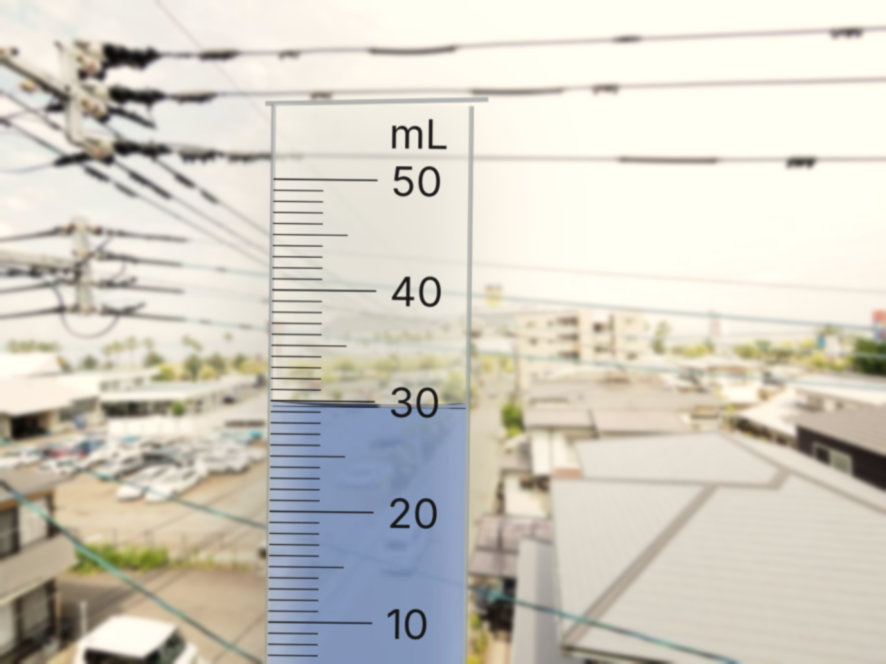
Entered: 29.5 (mL)
